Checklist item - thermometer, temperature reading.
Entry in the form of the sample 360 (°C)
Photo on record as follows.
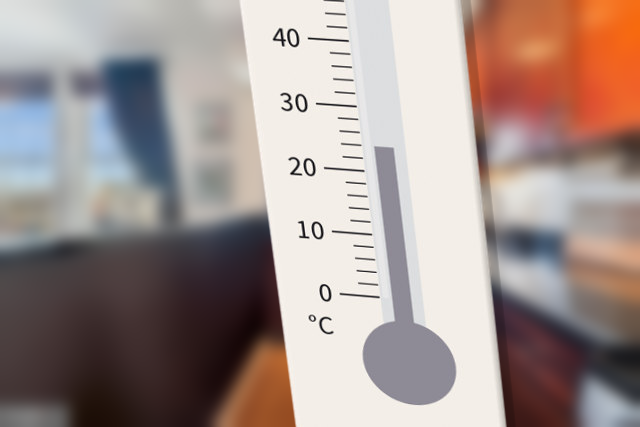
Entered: 24 (°C)
